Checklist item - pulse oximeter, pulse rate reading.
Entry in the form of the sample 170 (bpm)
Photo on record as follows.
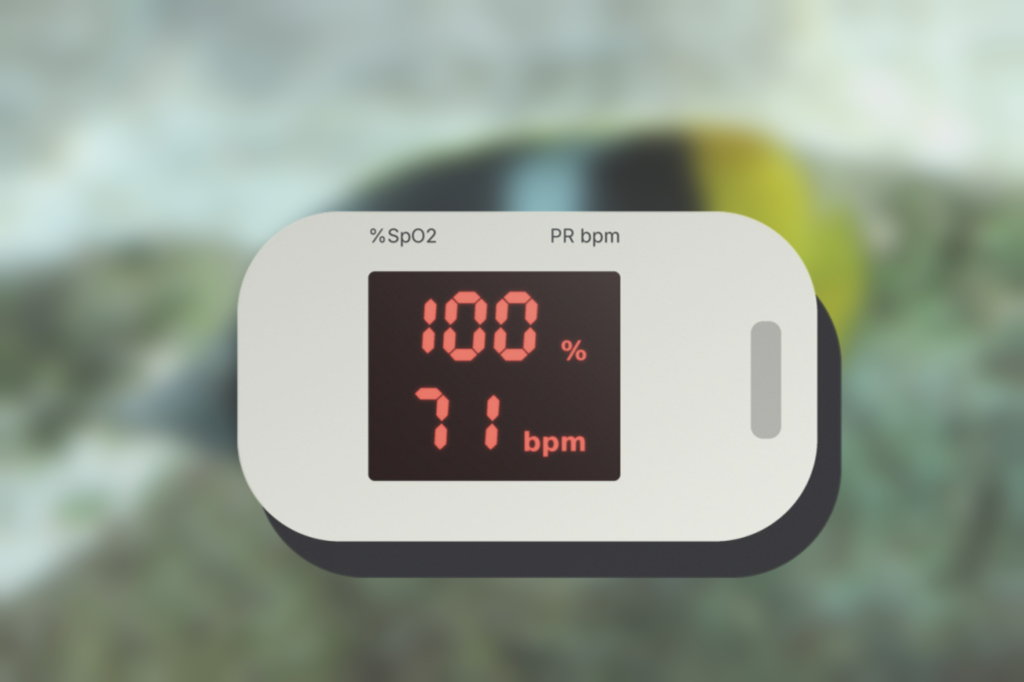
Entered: 71 (bpm)
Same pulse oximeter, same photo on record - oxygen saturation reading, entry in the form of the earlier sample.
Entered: 100 (%)
